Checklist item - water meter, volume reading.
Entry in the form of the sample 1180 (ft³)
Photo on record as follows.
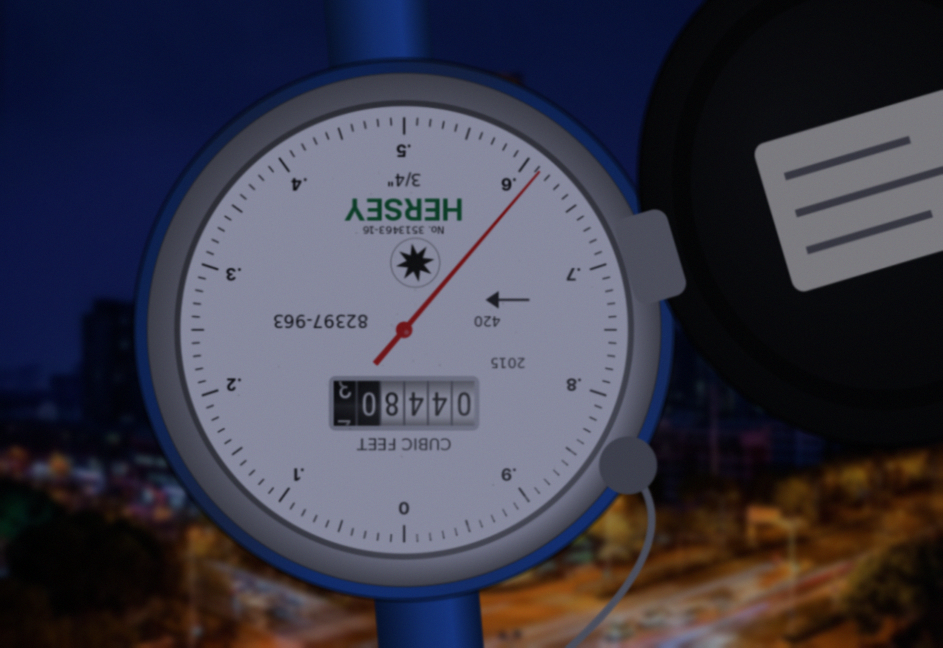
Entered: 44802.61 (ft³)
